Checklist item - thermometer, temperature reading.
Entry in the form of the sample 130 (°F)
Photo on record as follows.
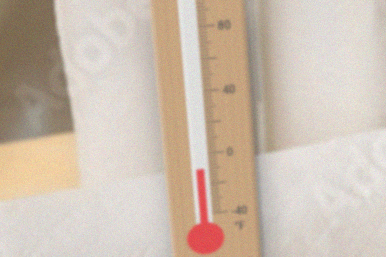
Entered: -10 (°F)
